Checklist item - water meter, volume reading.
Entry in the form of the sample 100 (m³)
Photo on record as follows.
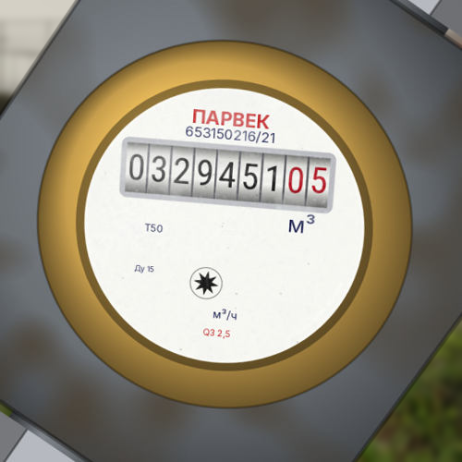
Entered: 329451.05 (m³)
